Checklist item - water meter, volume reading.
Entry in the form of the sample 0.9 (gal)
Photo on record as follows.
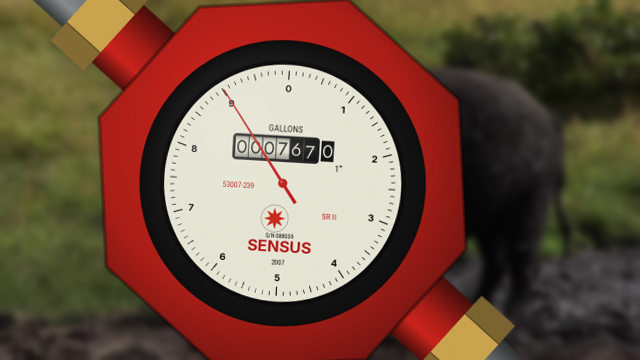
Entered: 7669.0 (gal)
